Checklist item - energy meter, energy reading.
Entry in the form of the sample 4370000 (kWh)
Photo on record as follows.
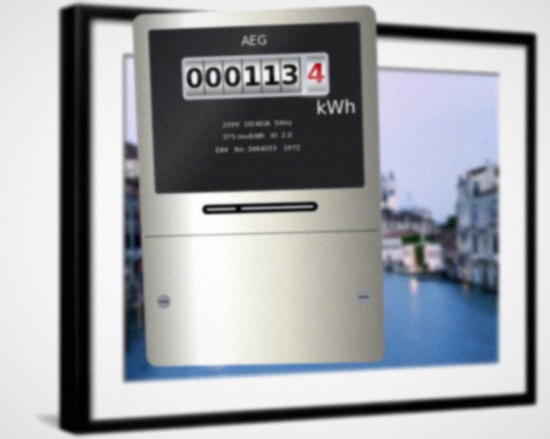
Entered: 113.4 (kWh)
